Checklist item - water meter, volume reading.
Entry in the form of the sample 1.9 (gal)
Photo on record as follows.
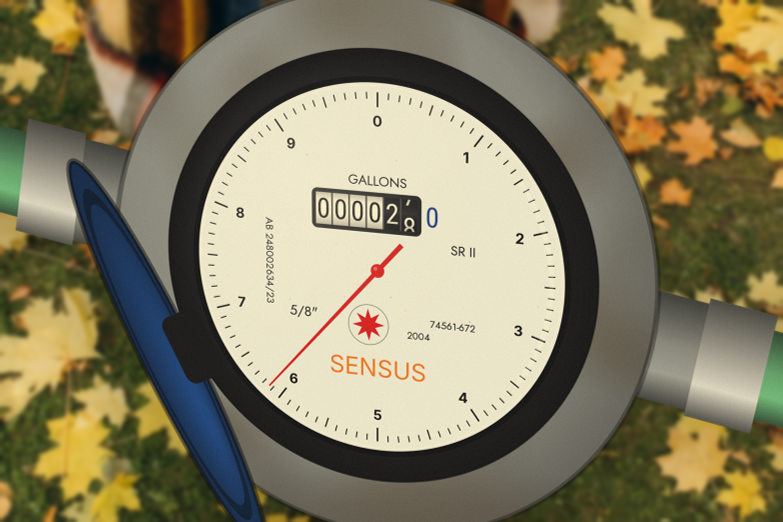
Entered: 276.1 (gal)
